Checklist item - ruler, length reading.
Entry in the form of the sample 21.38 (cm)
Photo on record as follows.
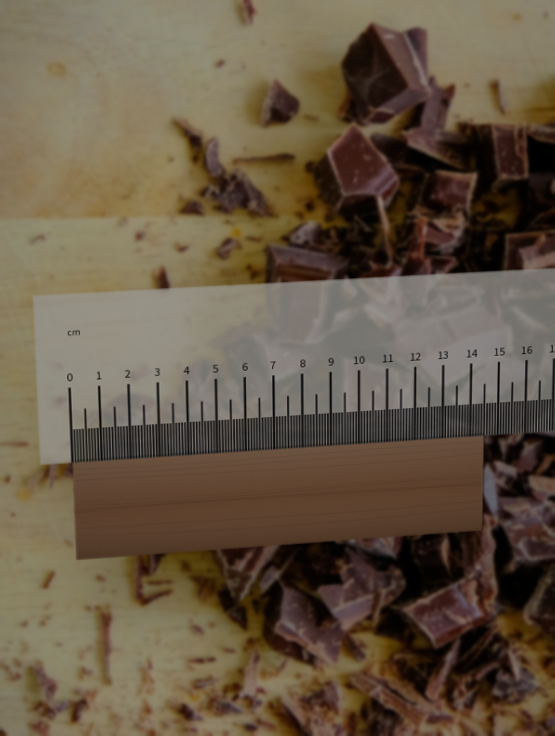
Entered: 14.5 (cm)
